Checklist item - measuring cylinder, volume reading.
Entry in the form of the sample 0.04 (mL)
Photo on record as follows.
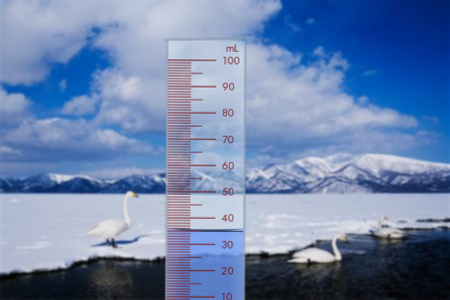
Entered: 35 (mL)
